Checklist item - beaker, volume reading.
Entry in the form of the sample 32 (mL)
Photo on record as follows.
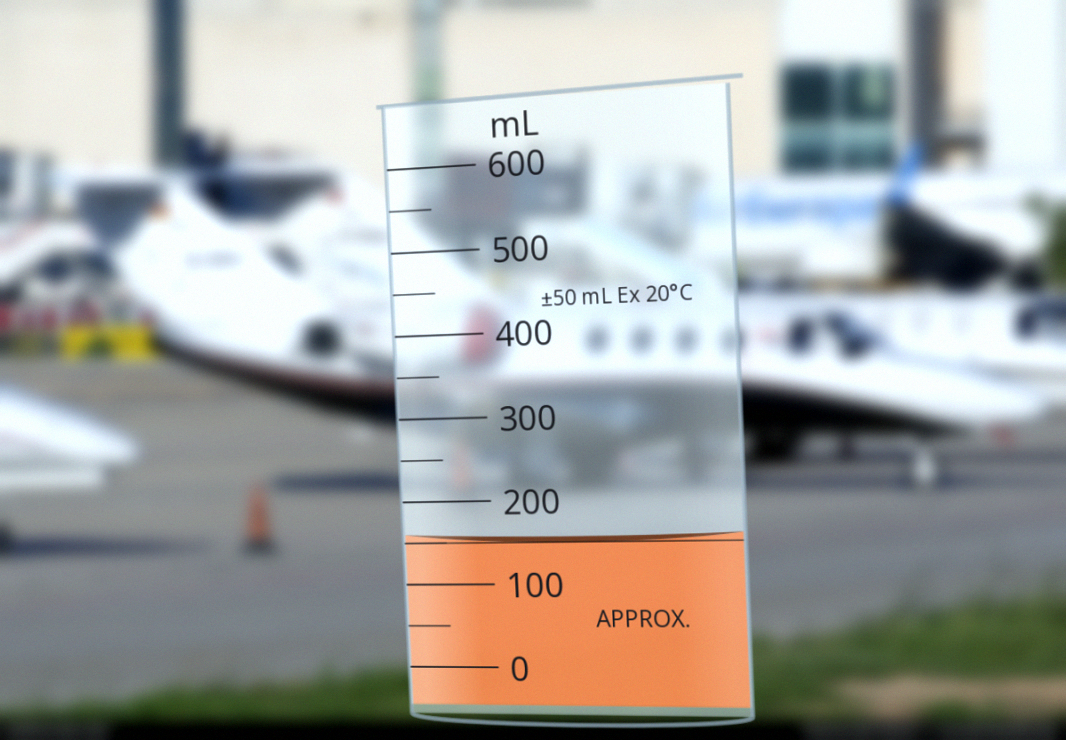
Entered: 150 (mL)
